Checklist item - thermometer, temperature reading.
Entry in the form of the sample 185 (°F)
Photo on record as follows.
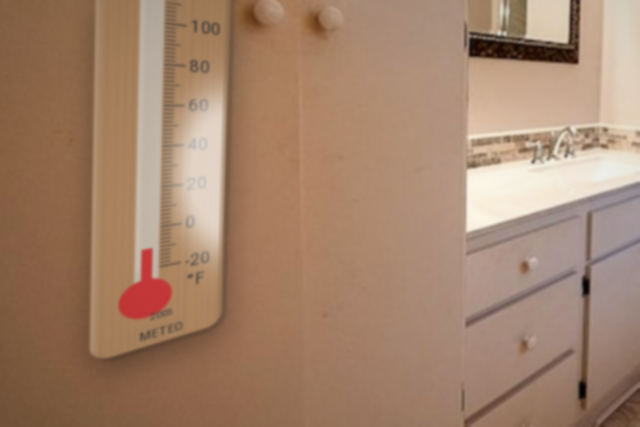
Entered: -10 (°F)
